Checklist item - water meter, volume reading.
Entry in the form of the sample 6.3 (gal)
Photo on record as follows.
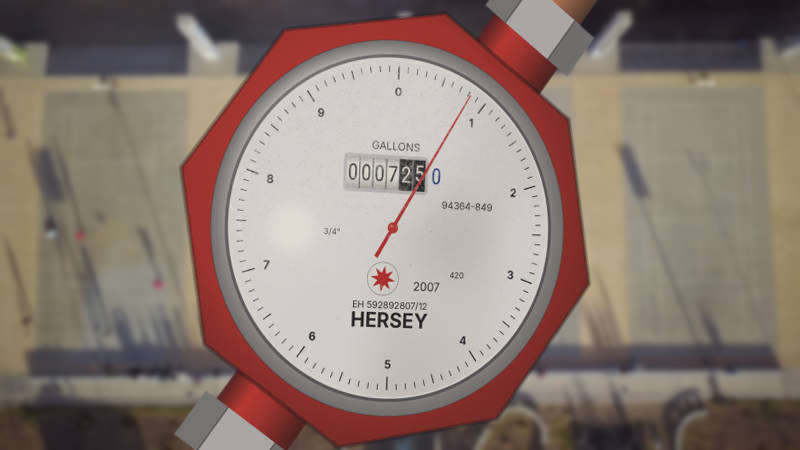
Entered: 7250.8 (gal)
